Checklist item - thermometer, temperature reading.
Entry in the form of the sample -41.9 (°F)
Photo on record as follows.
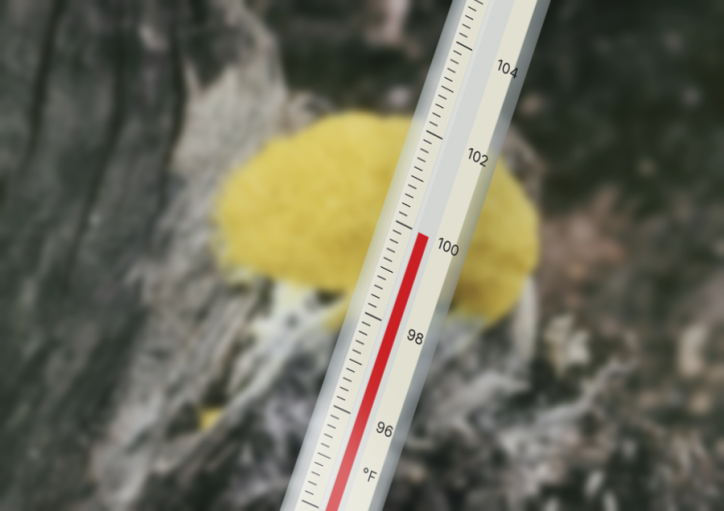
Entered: 100 (°F)
